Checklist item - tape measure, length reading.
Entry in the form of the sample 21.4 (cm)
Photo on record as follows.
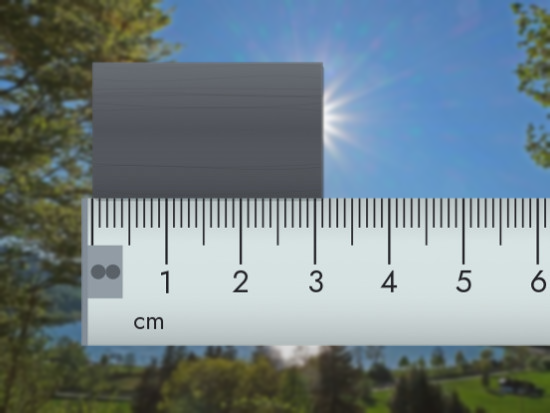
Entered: 3.1 (cm)
